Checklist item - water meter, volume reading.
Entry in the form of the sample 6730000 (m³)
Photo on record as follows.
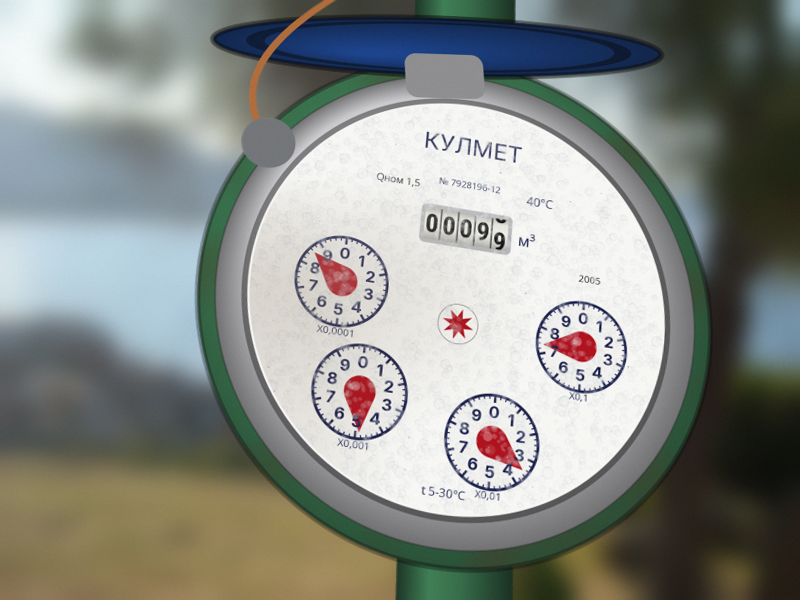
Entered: 98.7348 (m³)
